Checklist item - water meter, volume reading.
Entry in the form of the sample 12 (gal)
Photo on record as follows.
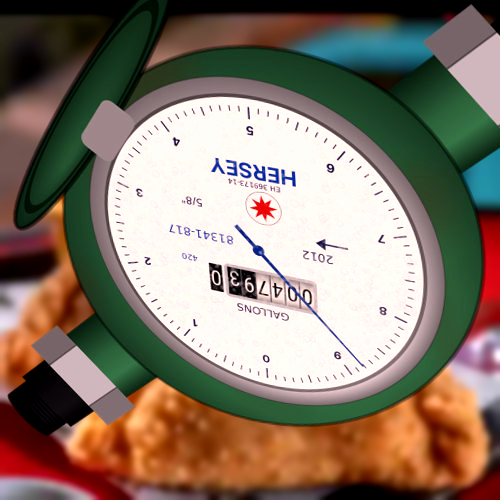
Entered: 47928.8 (gal)
